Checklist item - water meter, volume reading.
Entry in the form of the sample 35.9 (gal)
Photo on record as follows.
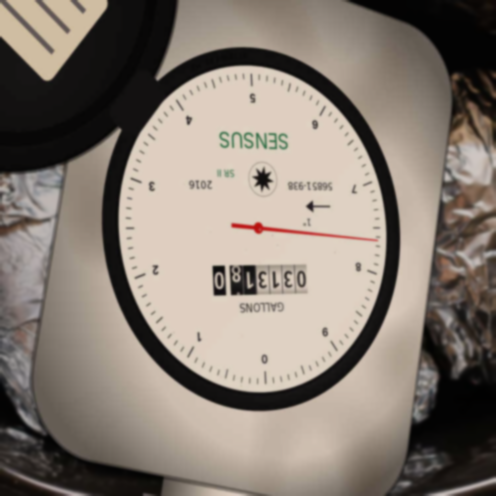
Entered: 313177.6 (gal)
